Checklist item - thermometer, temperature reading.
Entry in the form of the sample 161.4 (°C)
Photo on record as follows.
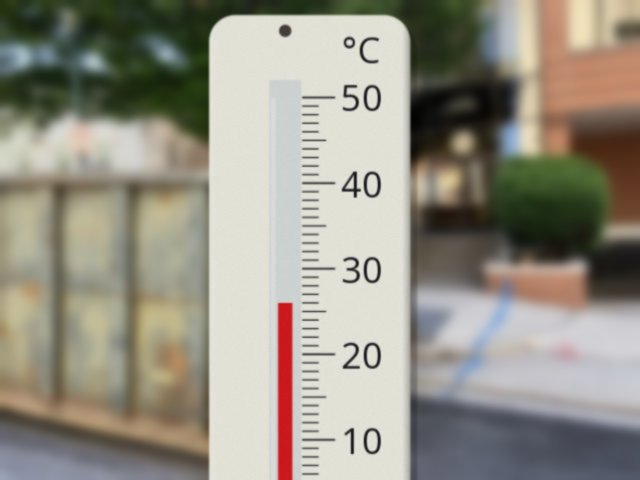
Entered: 26 (°C)
